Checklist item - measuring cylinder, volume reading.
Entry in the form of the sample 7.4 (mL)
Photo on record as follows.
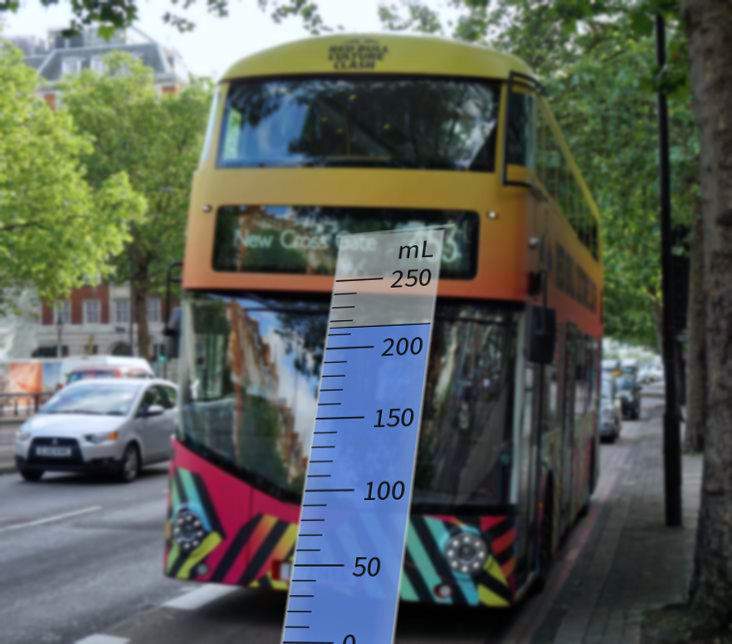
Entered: 215 (mL)
